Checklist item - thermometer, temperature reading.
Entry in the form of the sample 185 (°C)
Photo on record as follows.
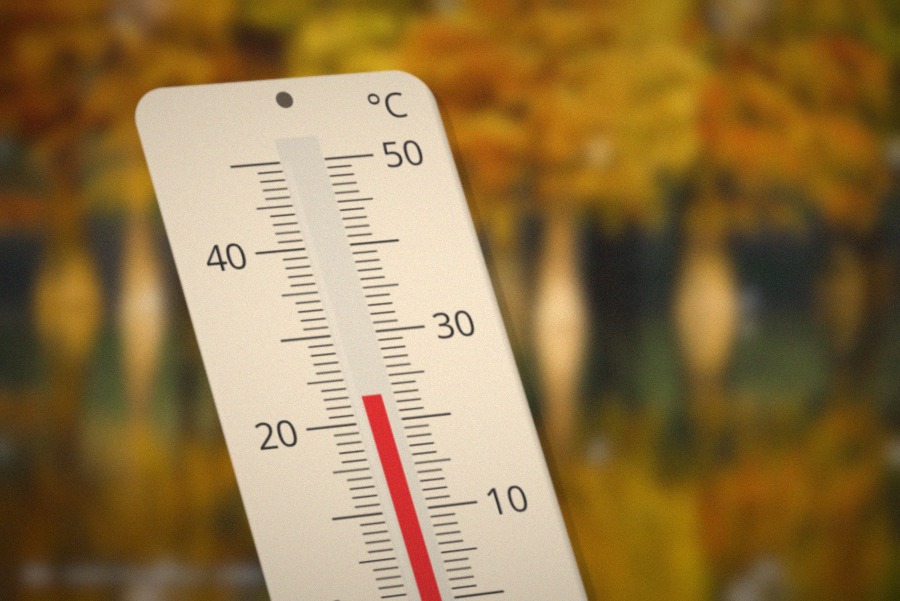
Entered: 23 (°C)
